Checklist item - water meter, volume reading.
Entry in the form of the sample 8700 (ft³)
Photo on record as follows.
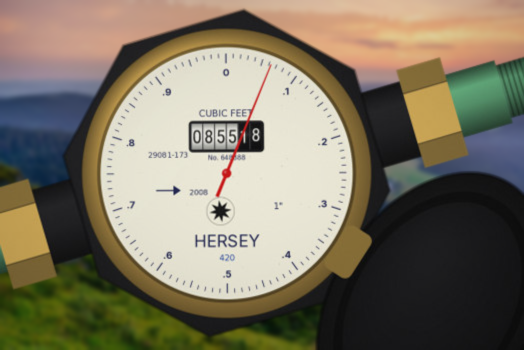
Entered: 85518.06 (ft³)
